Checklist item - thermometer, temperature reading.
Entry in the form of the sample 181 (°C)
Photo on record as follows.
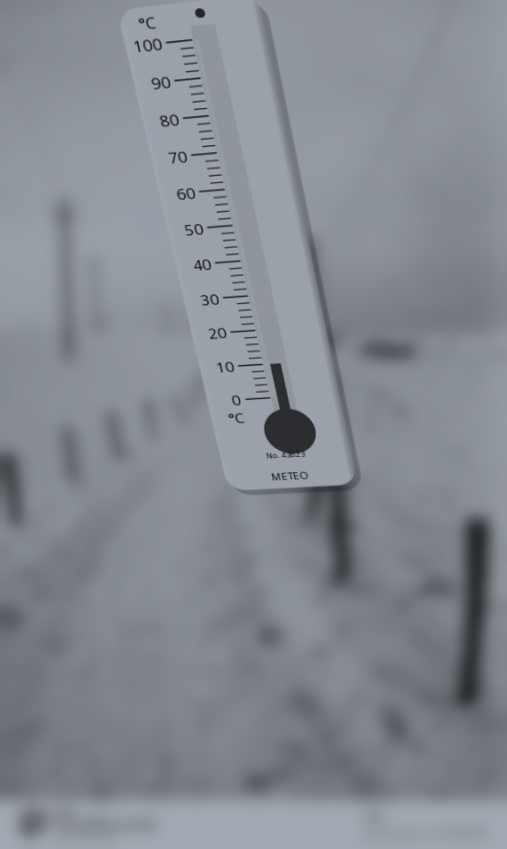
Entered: 10 (°C)
